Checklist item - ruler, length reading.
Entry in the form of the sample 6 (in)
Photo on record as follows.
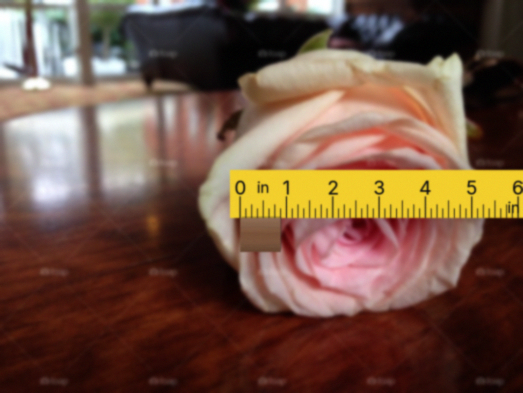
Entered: 0.875 (in)
